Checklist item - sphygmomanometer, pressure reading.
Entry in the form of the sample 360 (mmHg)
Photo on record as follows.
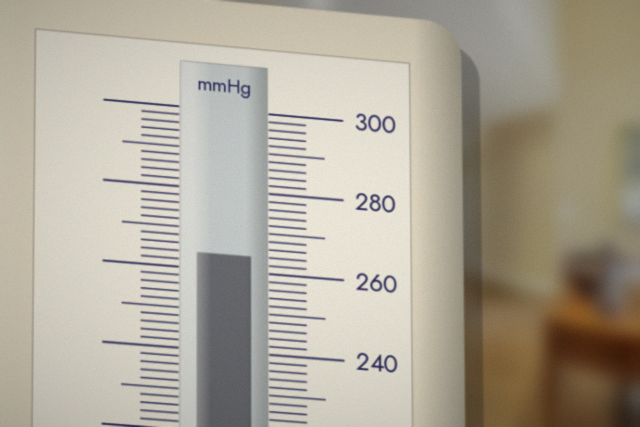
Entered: 264 (mmHg)
